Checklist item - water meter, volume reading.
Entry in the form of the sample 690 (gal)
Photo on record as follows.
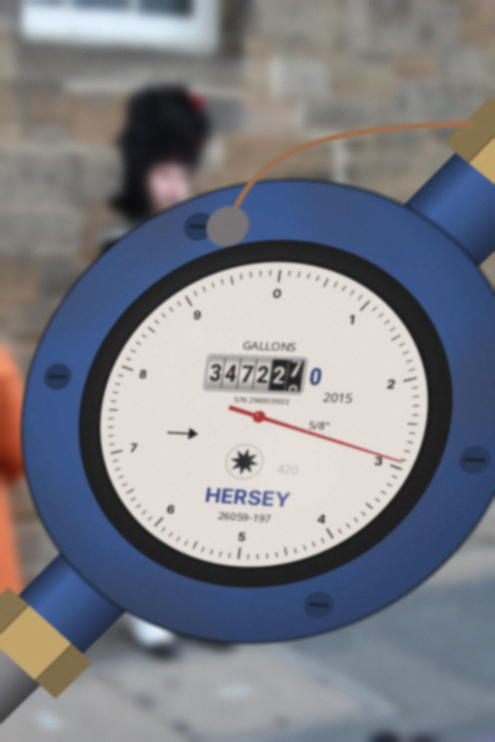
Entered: 3472272.9 (gal)
